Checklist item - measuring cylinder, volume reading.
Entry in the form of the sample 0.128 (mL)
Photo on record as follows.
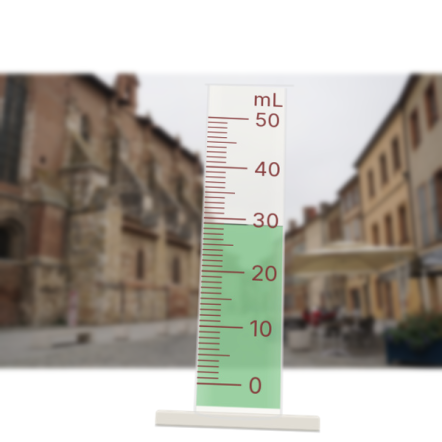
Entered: 29 (mL)
